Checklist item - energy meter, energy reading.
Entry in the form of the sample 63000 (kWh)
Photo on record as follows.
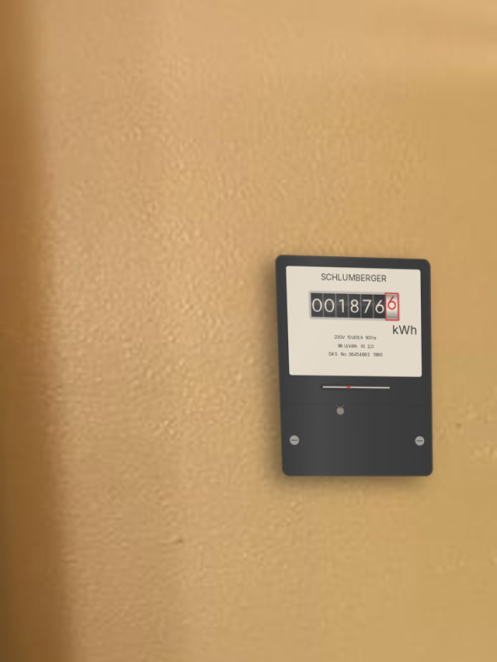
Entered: 1876.6 (kWh)
